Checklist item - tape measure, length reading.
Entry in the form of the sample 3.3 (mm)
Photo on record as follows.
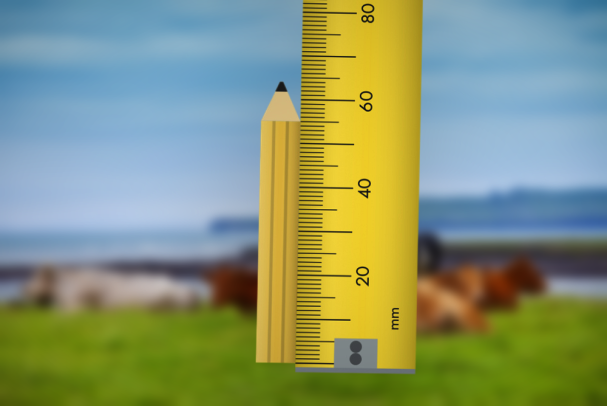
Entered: 64 (mm)
